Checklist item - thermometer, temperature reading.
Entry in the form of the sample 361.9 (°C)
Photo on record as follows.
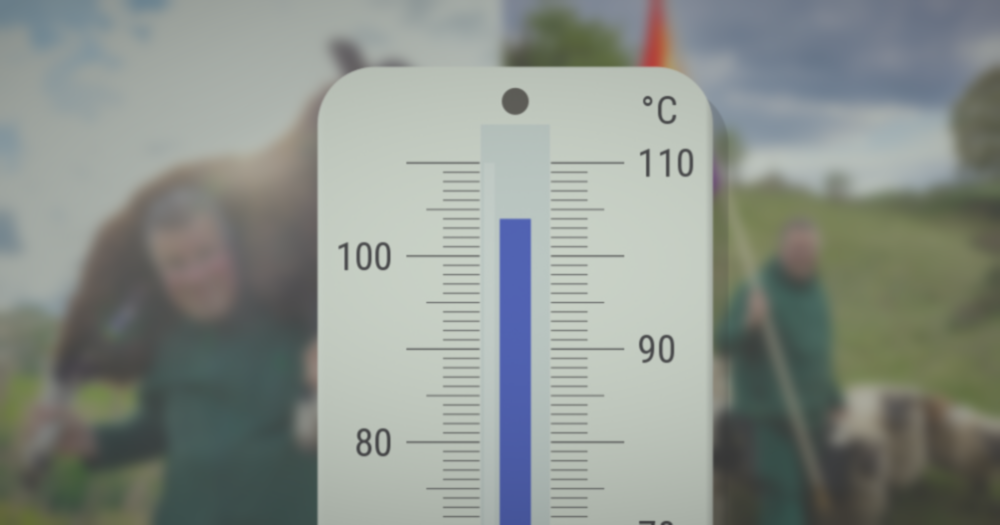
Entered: 104 (°C)
